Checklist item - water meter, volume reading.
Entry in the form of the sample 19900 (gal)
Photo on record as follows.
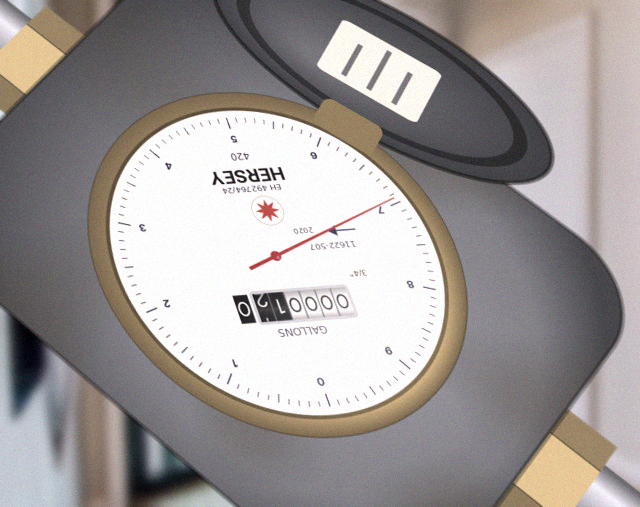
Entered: 116.9 (gal)
